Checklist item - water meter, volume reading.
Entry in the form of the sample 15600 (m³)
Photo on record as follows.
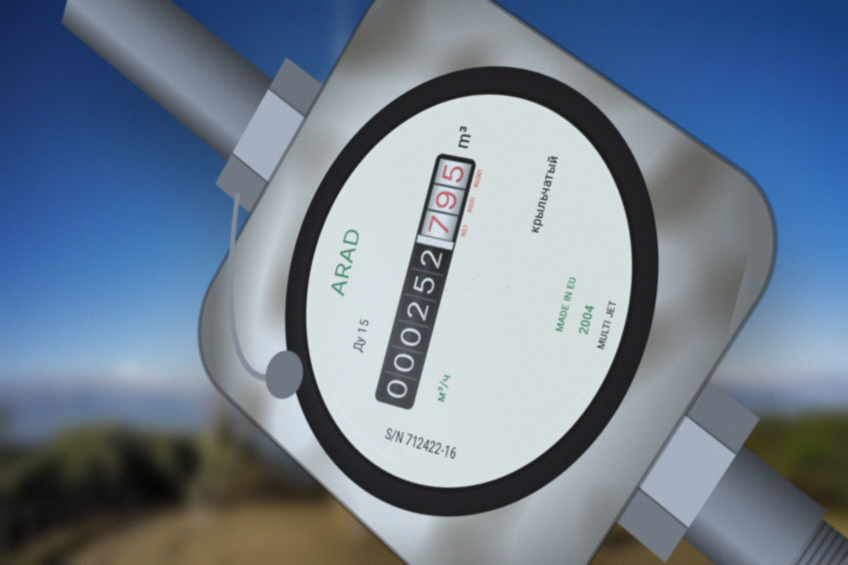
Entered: 252.795 (m³)
